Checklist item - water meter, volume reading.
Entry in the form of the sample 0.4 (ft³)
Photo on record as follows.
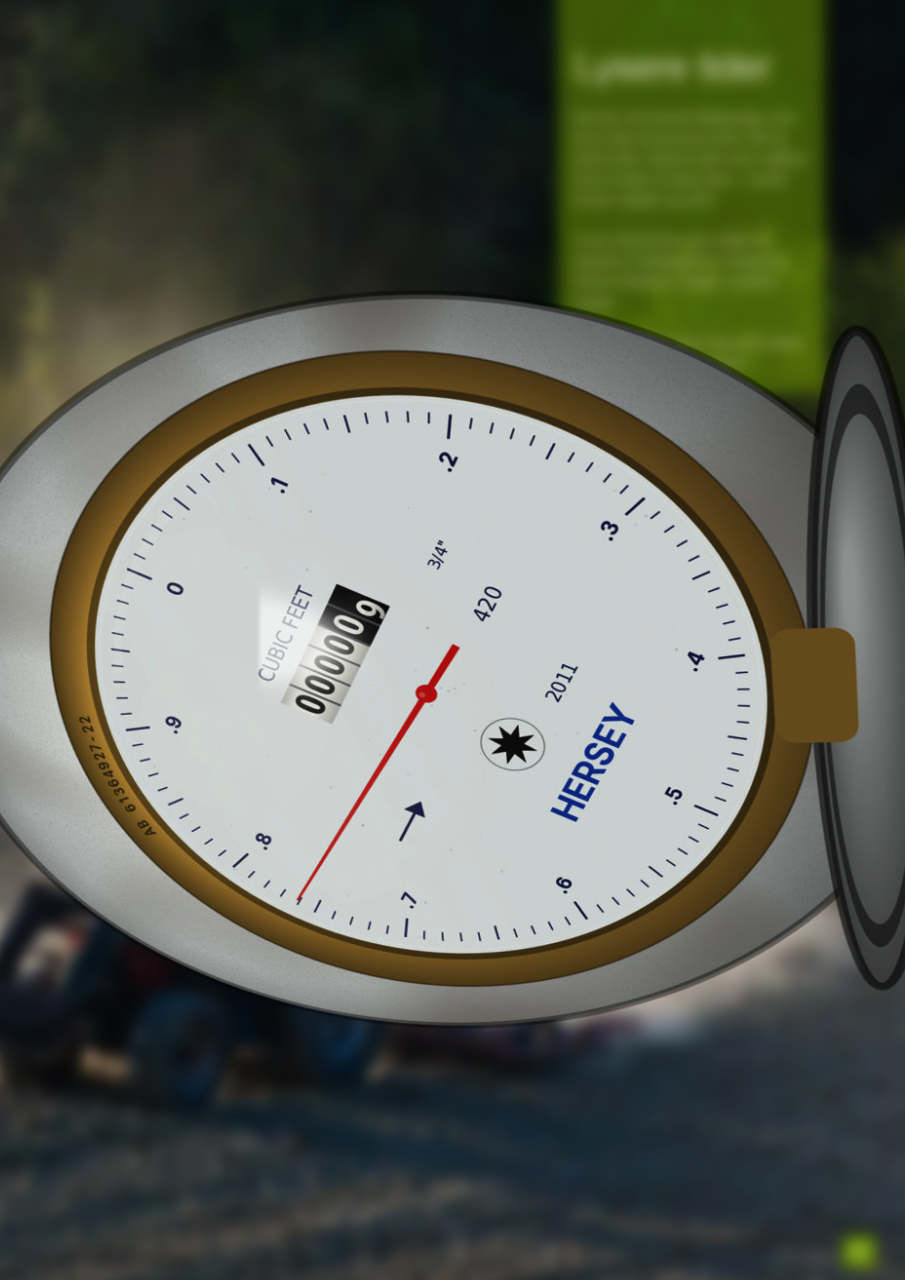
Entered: 8.76 (ft³)
